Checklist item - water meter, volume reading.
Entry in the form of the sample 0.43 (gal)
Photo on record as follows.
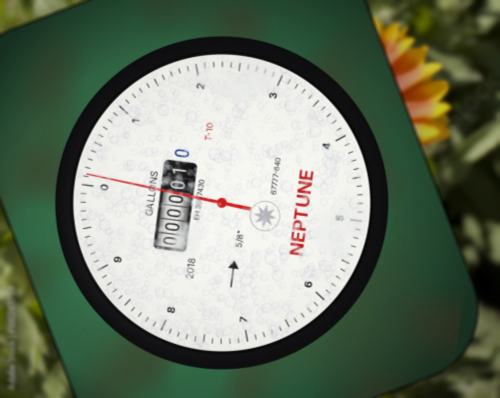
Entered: 10.1 (gal)
